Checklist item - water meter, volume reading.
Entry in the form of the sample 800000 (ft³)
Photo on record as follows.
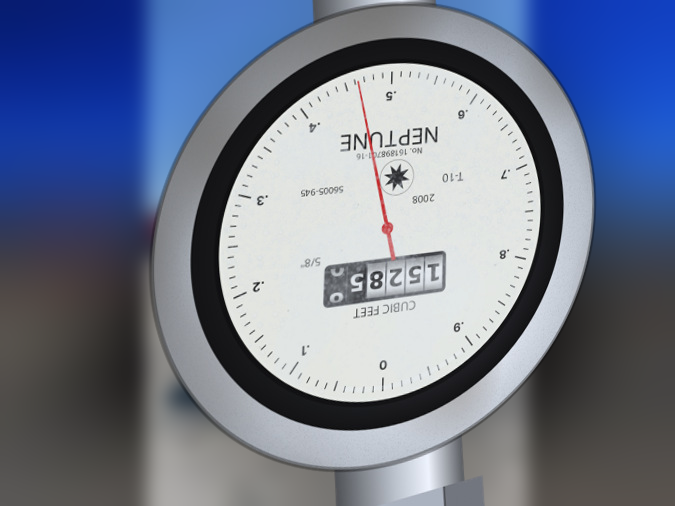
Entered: 152858.46 (ft³)
